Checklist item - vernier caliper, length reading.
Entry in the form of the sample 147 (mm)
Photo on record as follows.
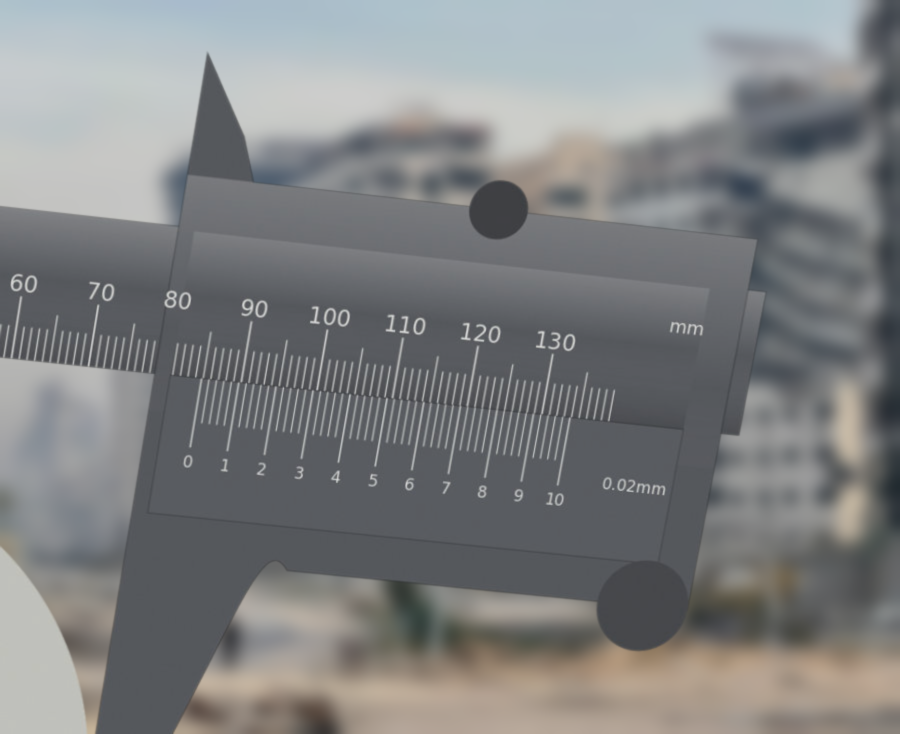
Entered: 84.8 (mm)
